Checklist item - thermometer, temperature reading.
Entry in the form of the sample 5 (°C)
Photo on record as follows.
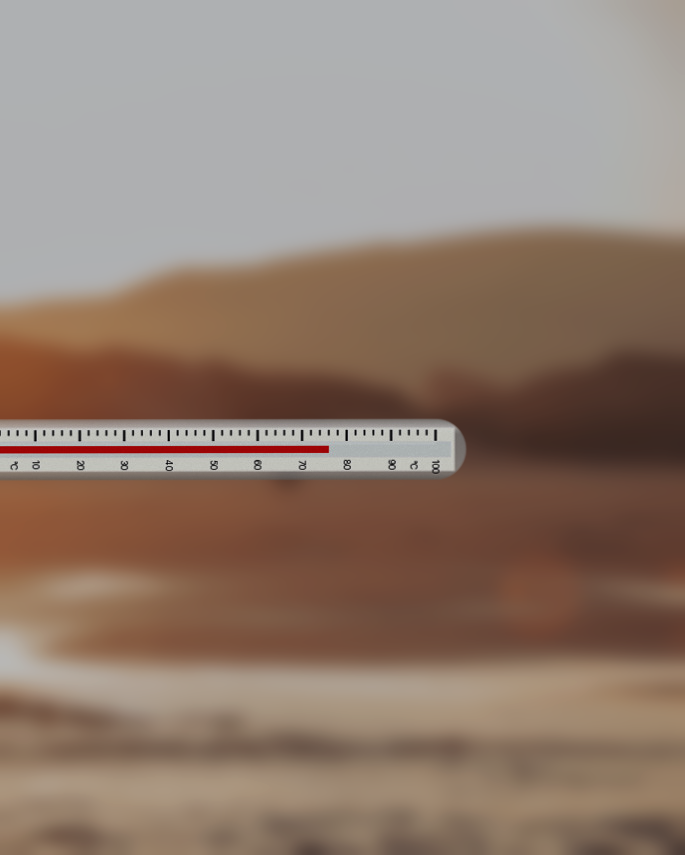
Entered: 76 (°C)
